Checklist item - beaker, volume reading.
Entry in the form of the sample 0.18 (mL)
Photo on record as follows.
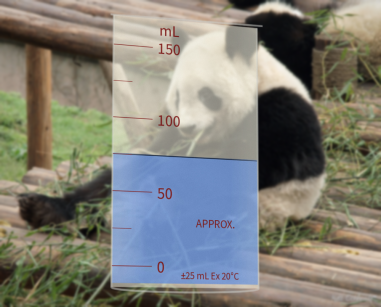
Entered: 75 (mL)
